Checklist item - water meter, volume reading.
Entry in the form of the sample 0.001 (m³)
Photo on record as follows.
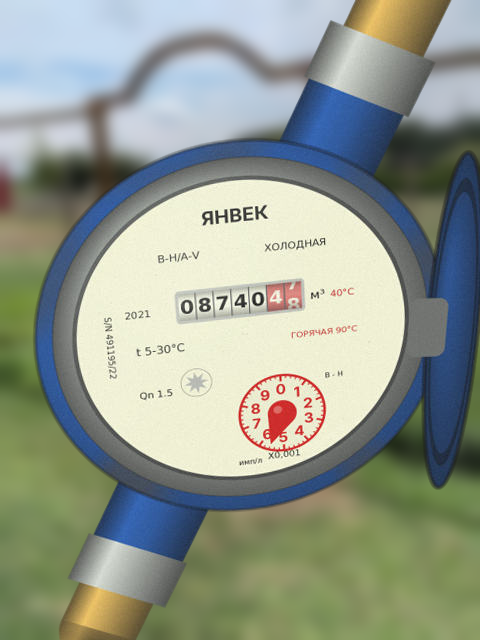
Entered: 8740.475 (m³)
